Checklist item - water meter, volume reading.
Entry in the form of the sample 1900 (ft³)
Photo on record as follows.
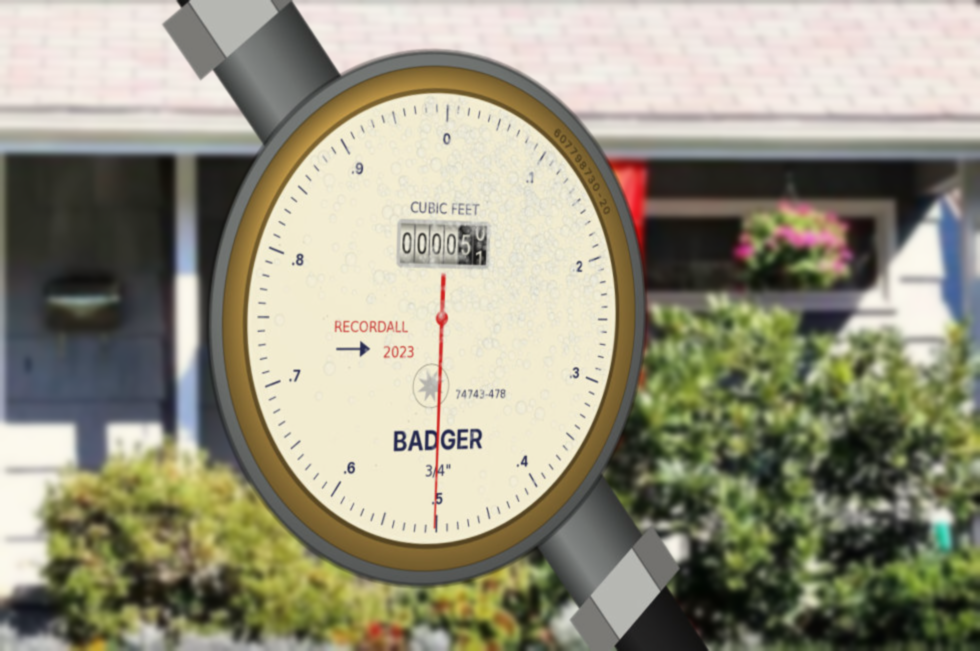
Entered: 50.50 (ft³)
